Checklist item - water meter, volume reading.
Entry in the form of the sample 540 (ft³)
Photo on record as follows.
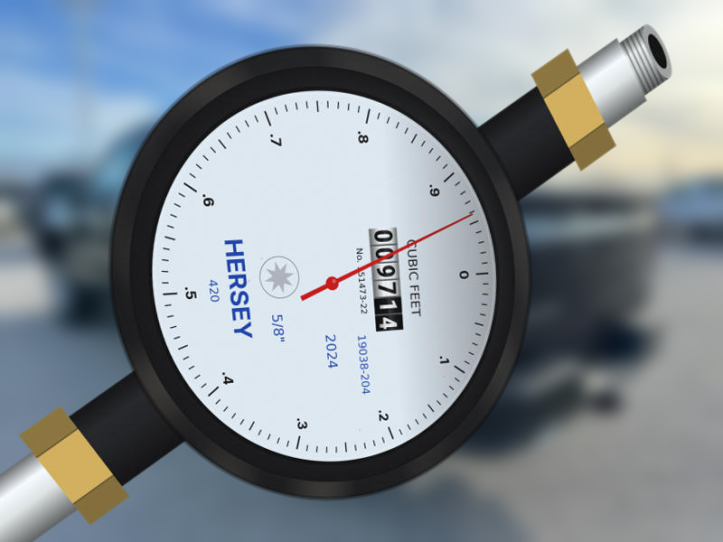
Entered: 9713.94 (ft³)
